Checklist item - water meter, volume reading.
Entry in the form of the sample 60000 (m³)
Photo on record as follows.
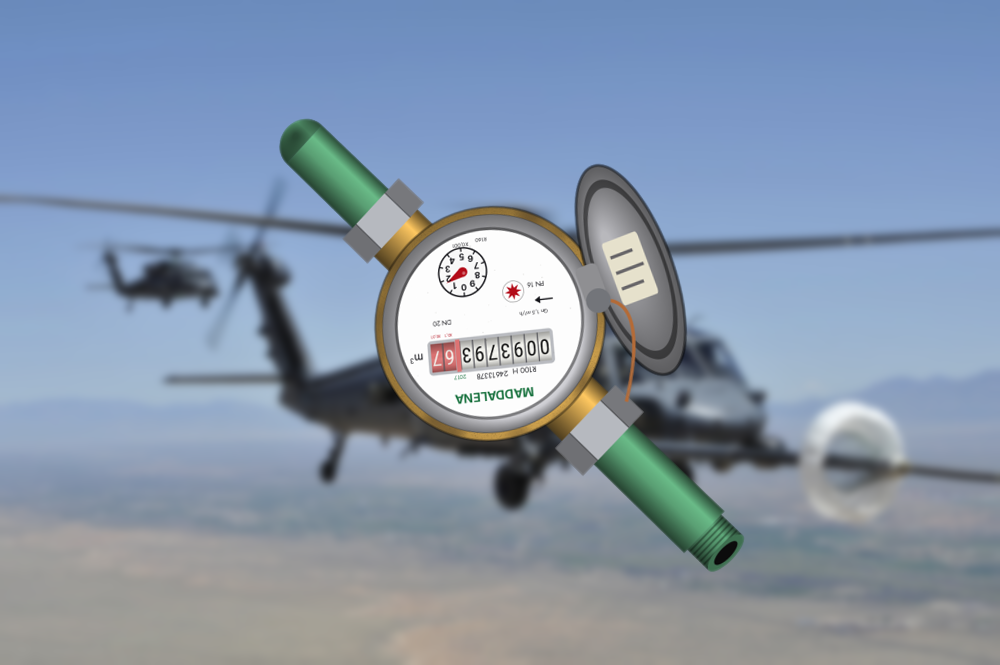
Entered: 93793.671 (m³)
